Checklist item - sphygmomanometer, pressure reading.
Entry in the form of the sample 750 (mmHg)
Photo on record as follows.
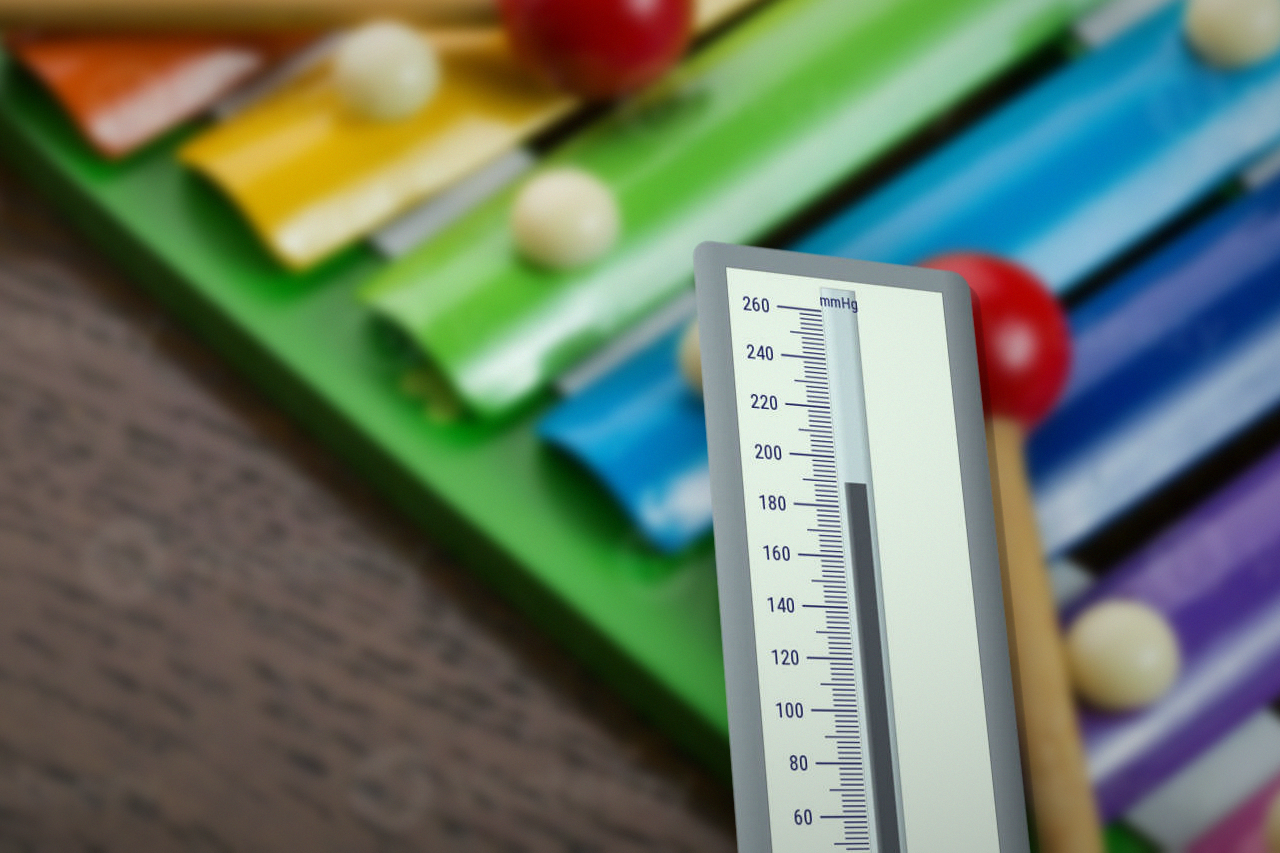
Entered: 190 (mmHg)
